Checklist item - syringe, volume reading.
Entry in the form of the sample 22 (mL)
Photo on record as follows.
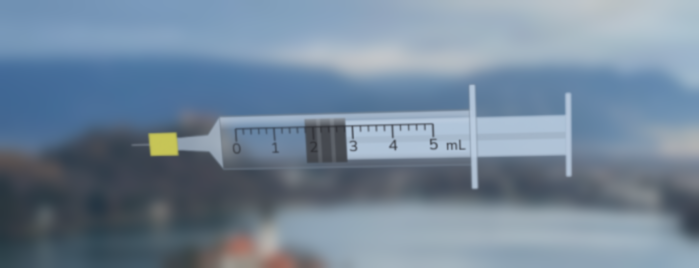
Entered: 1.8 (mL)
